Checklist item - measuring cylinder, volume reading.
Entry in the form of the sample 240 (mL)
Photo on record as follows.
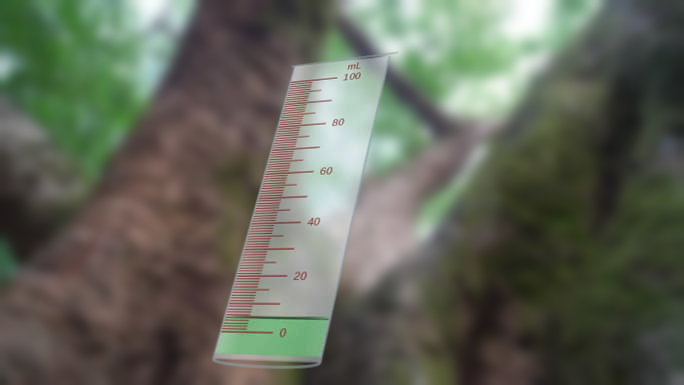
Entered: 5 (mL)
